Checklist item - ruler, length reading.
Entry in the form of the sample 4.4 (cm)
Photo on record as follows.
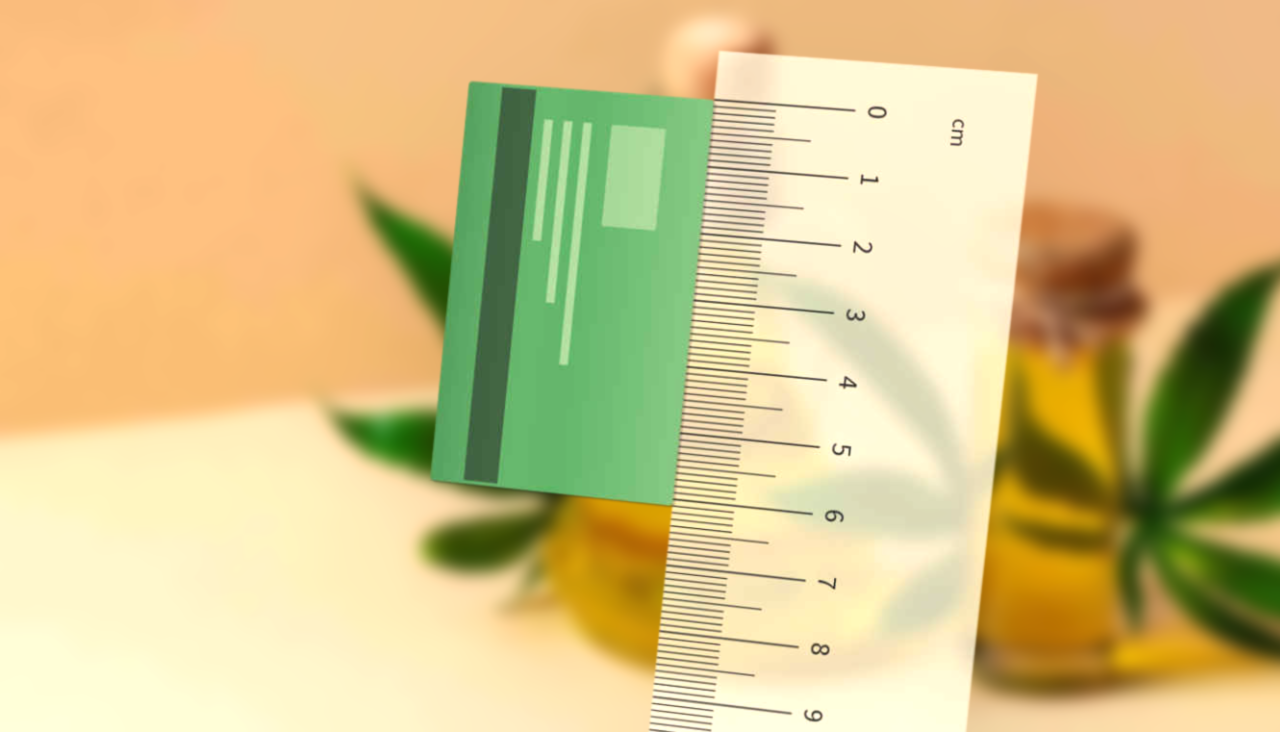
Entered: 6.1 (cm)
